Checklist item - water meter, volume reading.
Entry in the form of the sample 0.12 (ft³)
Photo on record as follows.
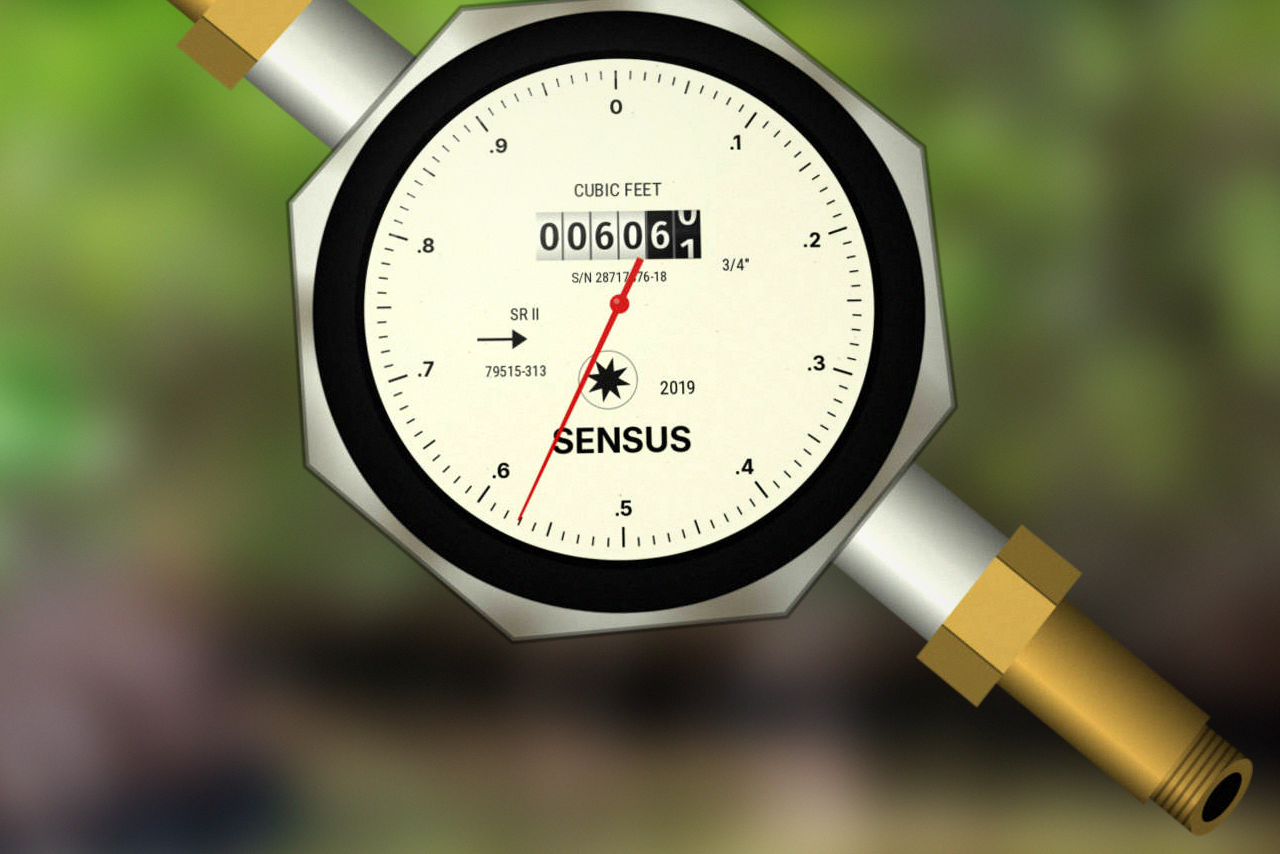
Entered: 6060.57 (ft³)
